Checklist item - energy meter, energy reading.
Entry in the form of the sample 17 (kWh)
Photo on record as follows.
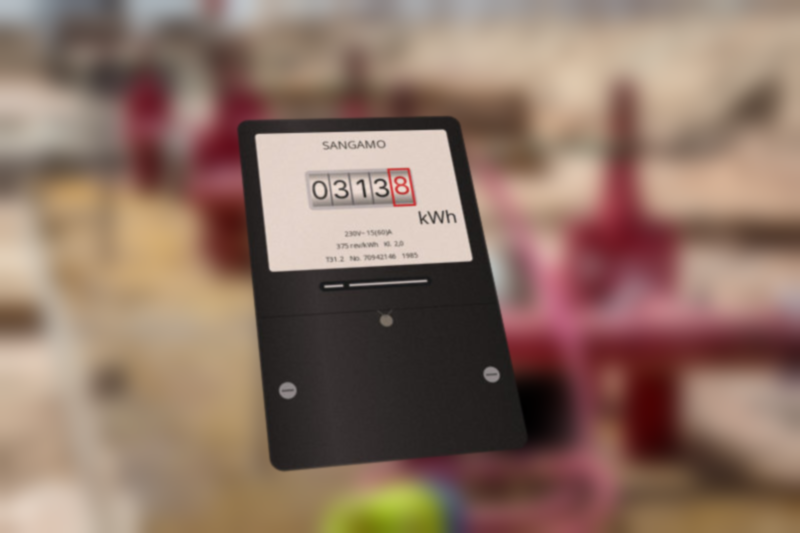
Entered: 313.8 (kWh)
